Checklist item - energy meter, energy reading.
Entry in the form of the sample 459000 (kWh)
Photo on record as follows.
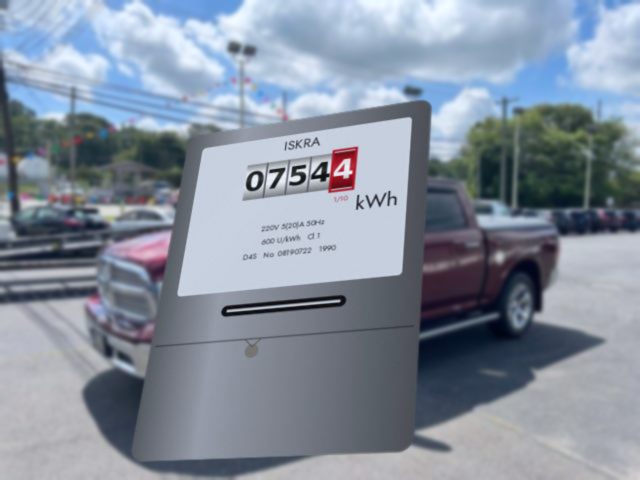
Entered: 754.4 (kWh)
